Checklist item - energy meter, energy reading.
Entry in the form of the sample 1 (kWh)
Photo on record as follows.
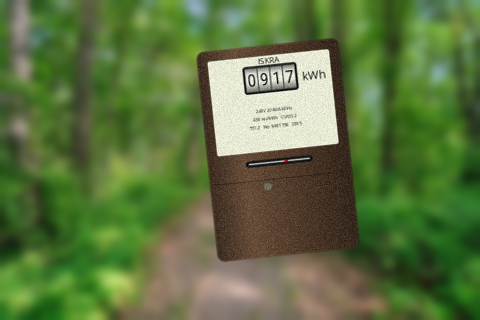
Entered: 917 (kWh)
